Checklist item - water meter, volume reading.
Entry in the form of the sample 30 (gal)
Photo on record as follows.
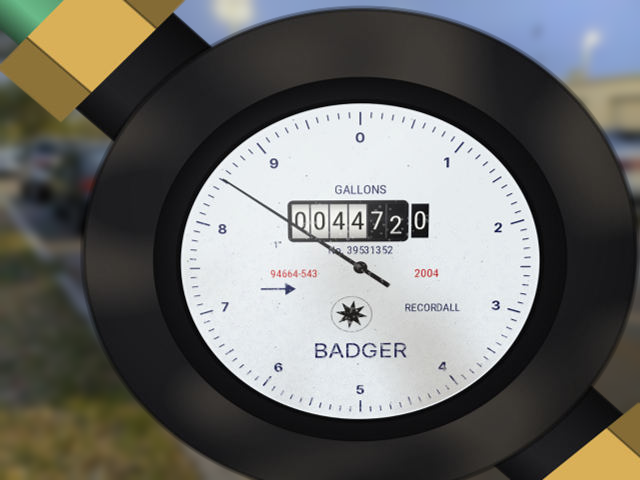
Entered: 44718.5 (gal)
